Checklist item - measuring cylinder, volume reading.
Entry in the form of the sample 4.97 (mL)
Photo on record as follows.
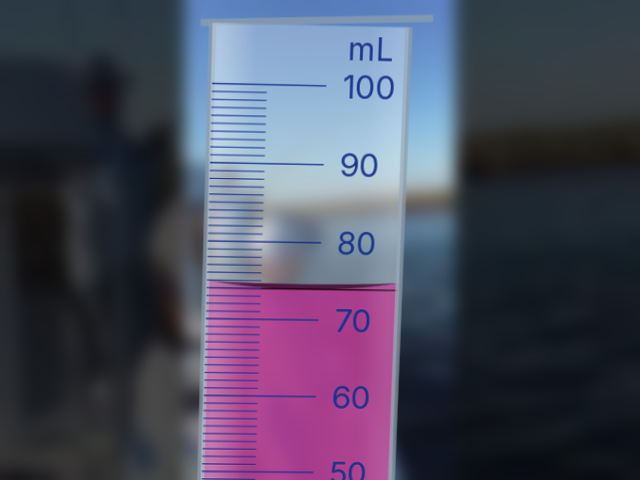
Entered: 74 (mL)
